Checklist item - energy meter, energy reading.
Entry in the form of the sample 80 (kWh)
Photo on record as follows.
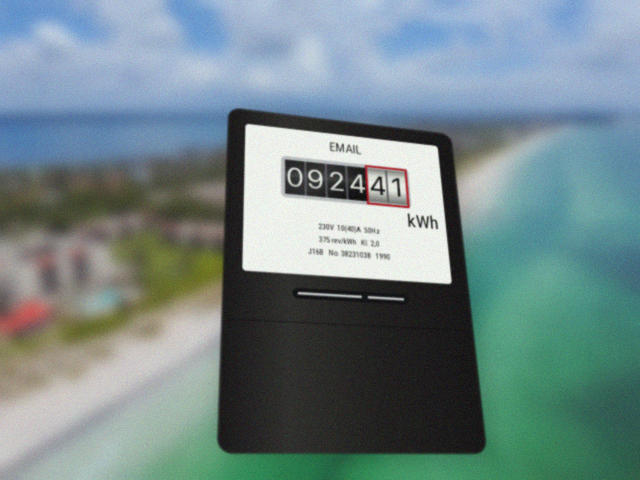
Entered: 924.41 (kWh)
